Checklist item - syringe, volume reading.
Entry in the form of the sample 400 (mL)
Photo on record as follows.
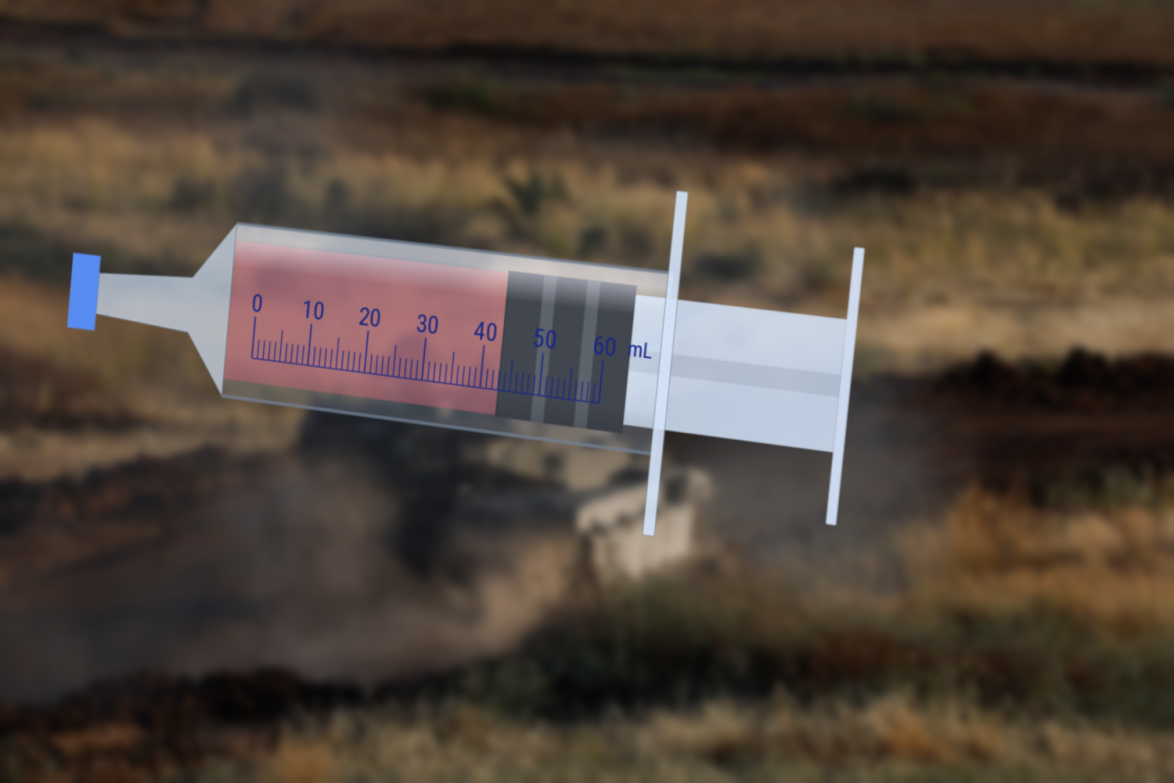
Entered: 43 (mL)
